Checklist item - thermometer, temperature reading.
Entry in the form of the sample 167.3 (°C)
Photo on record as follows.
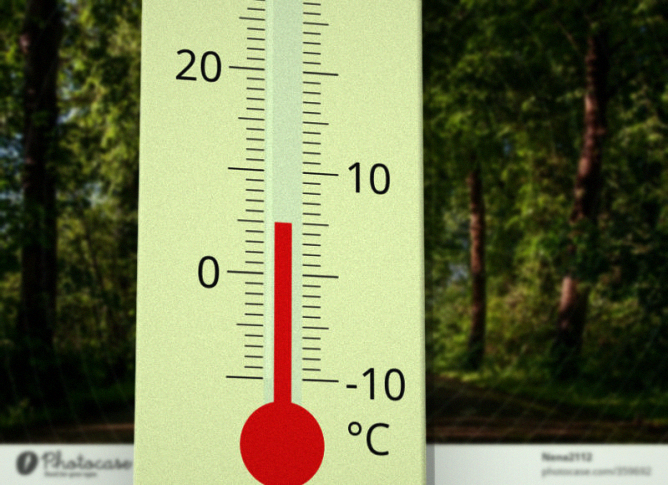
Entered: 5 (°C)
